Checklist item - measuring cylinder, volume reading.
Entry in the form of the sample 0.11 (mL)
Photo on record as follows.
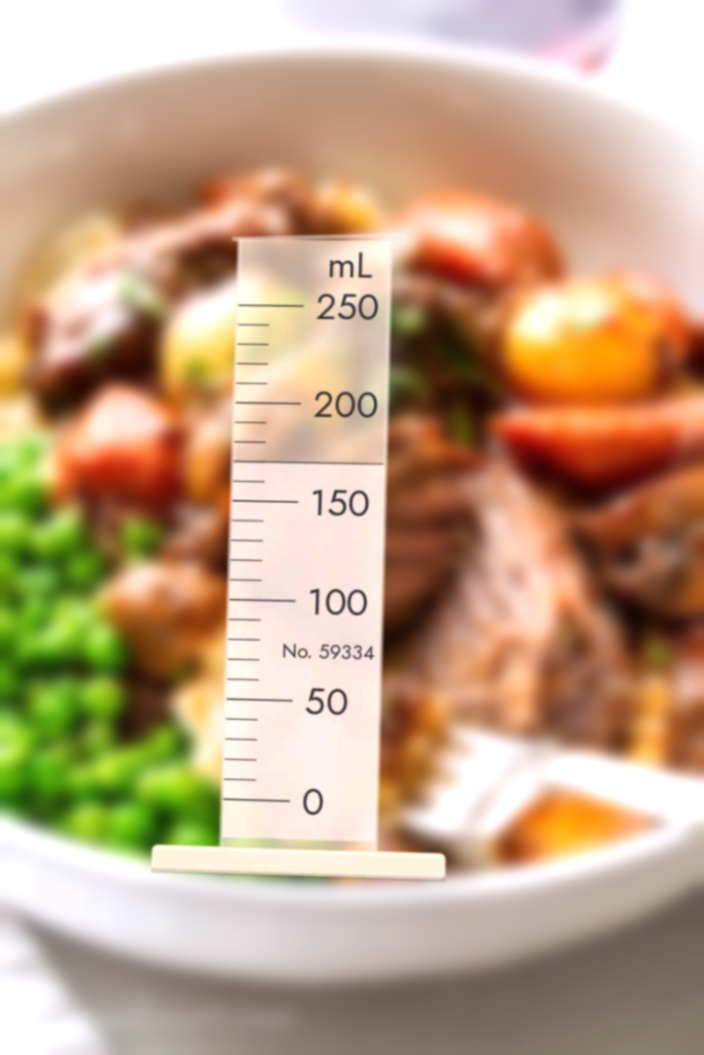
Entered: 170 (mL)
